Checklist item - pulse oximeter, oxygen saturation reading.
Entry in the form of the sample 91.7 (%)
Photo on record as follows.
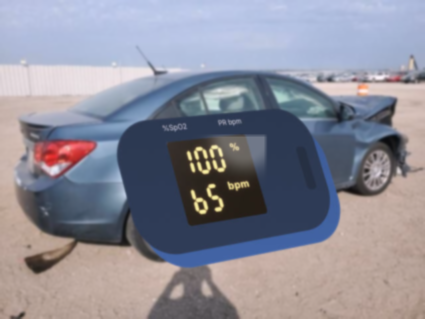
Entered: 100 (%)
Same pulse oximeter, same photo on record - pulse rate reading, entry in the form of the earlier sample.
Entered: 65 (bpm)
